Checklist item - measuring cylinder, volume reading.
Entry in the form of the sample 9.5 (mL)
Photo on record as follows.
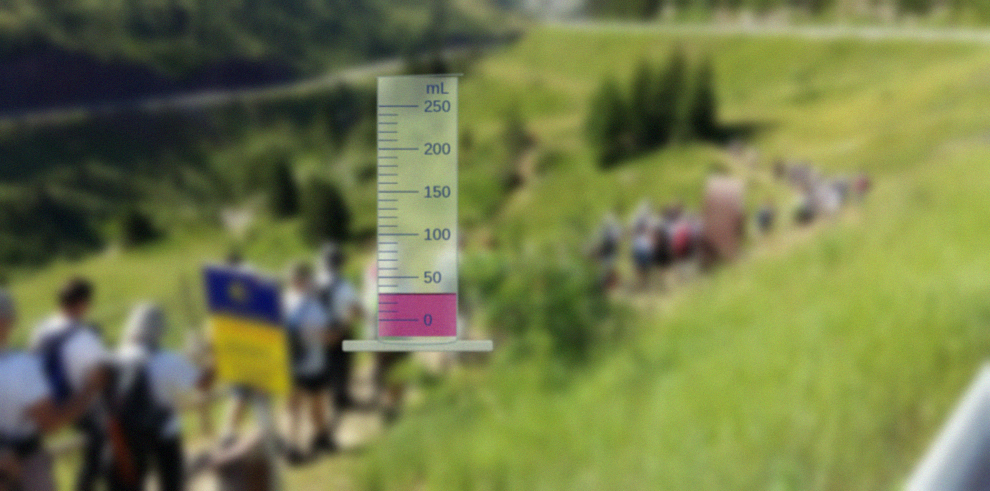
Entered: 30 (mL)
